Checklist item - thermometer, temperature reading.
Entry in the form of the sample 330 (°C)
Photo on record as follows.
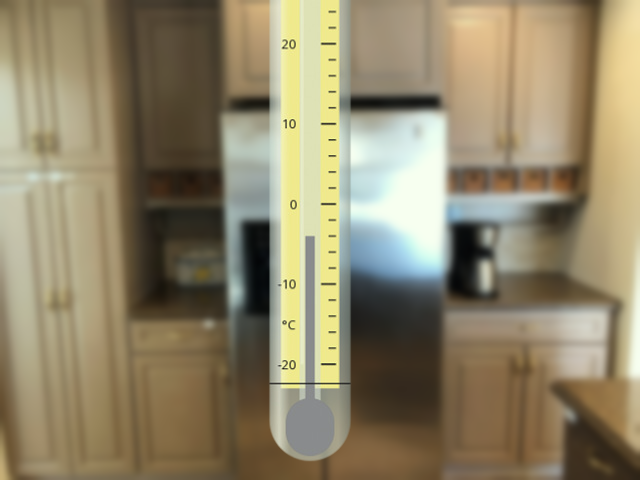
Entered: -4 (°C)
